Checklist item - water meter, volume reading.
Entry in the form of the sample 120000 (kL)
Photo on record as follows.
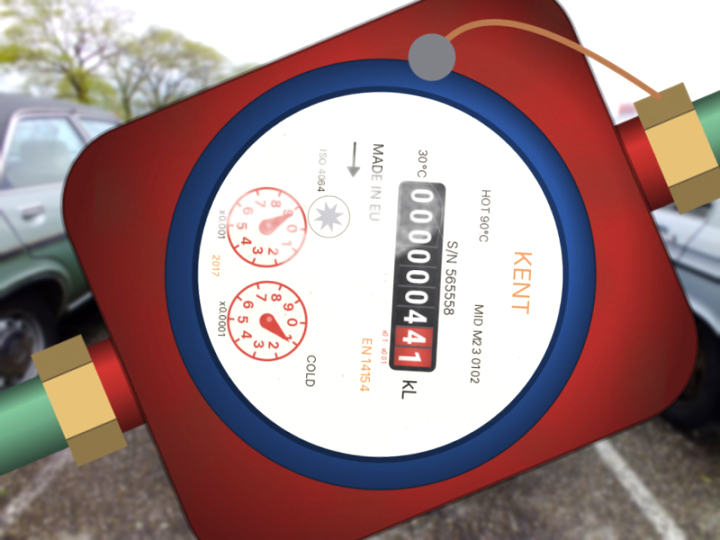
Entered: 4.4091 (kL)
